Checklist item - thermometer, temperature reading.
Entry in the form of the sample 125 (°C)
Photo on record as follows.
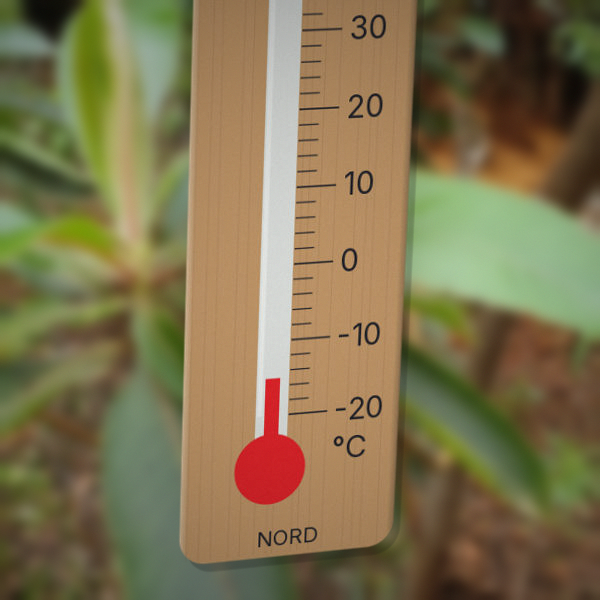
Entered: -15 (°C)
